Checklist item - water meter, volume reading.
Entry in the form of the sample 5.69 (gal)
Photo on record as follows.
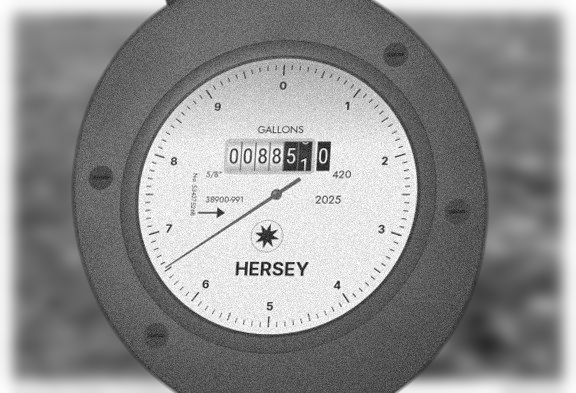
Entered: 88506.5 (gal)
